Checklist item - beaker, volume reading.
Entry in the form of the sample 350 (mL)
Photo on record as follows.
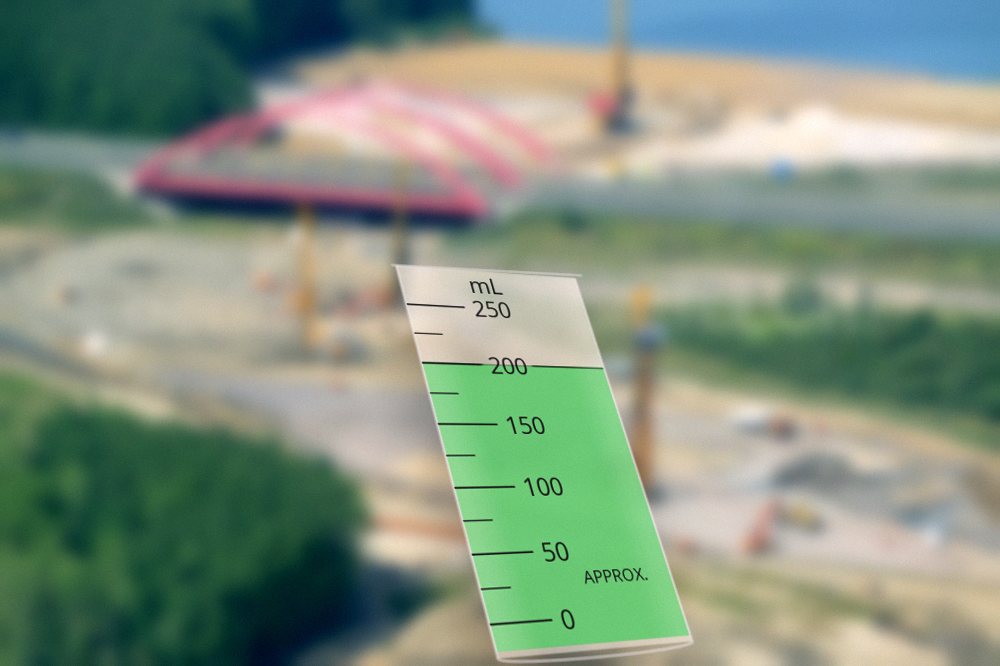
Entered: 200 (mL)
